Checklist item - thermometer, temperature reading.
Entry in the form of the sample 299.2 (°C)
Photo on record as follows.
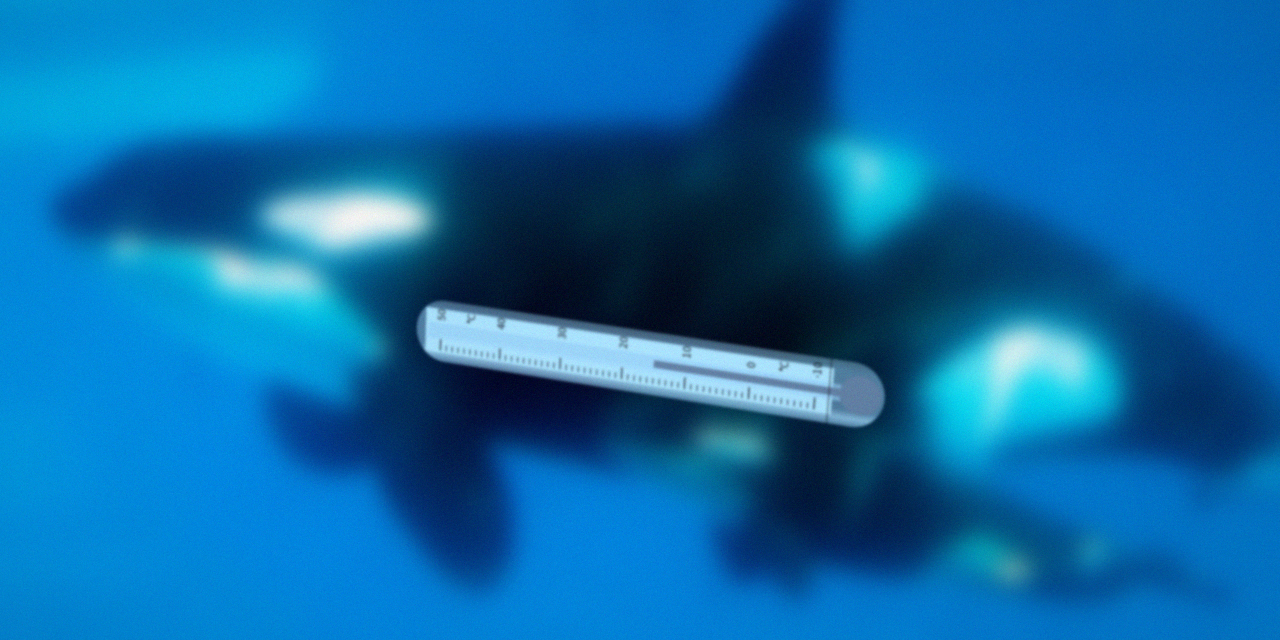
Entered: 15 (°C)
